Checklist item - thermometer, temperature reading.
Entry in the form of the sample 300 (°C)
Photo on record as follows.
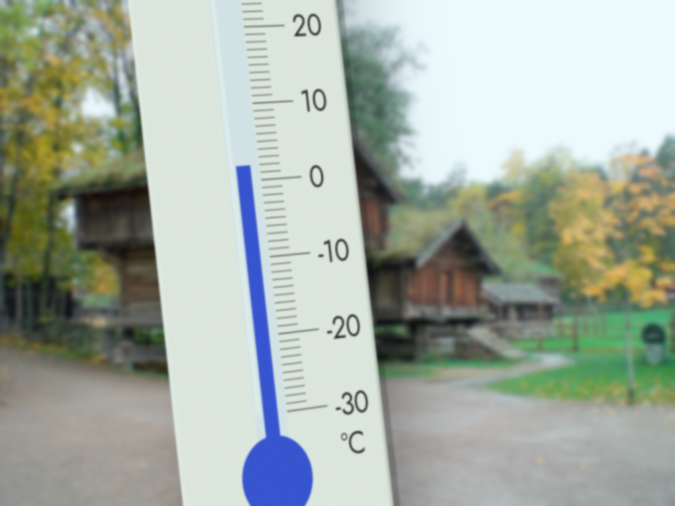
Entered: 2 (°C)
